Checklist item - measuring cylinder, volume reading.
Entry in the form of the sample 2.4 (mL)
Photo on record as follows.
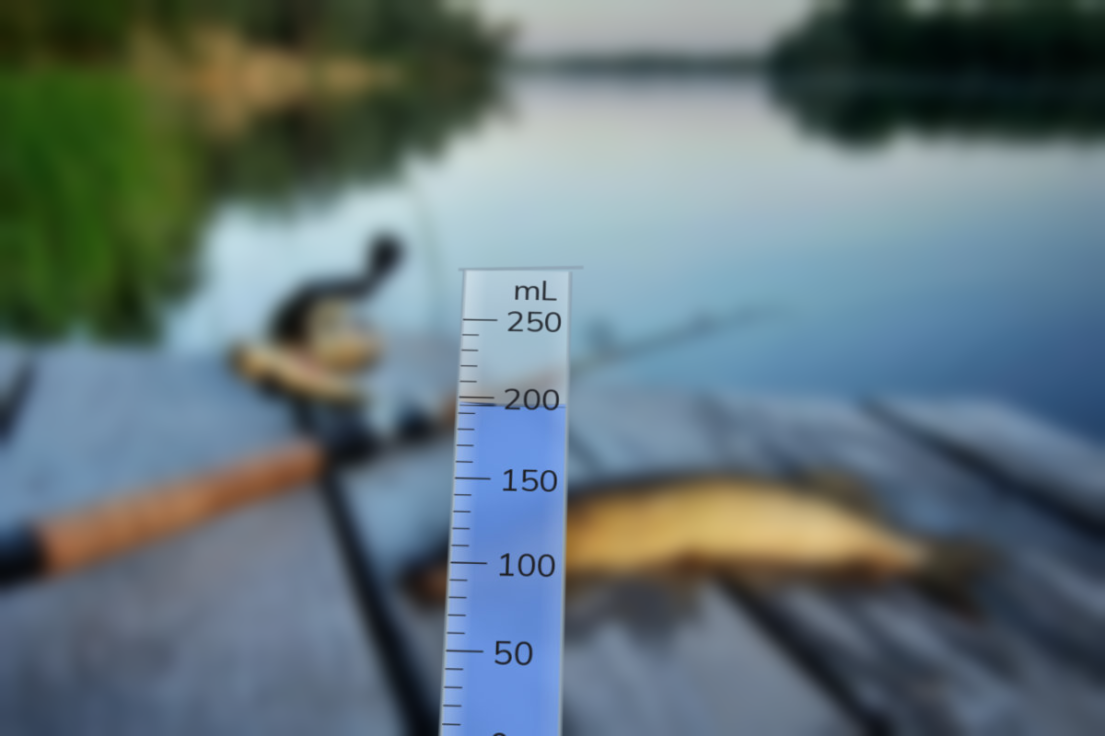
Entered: 195 (mL)
